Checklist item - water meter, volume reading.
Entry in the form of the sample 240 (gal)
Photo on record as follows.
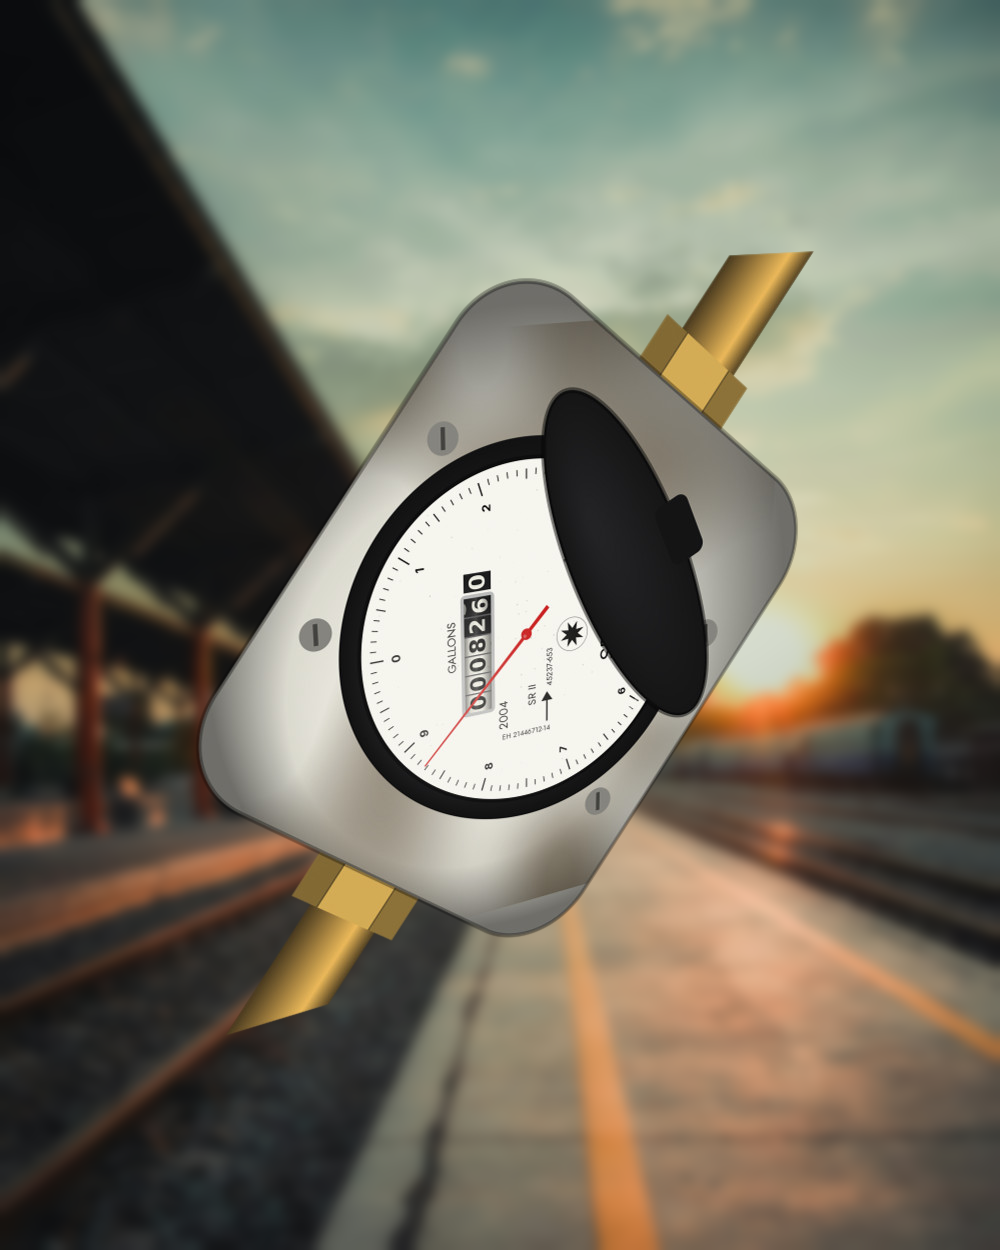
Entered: 8258.7 (gal)
